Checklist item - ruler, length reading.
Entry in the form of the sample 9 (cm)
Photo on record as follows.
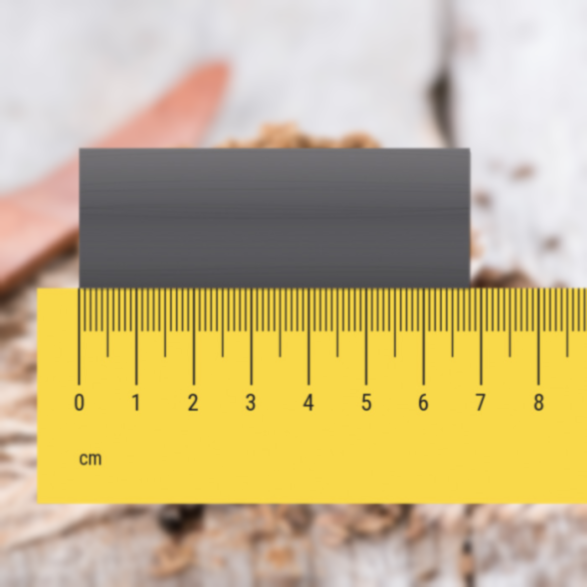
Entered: 6.8 (cm)
